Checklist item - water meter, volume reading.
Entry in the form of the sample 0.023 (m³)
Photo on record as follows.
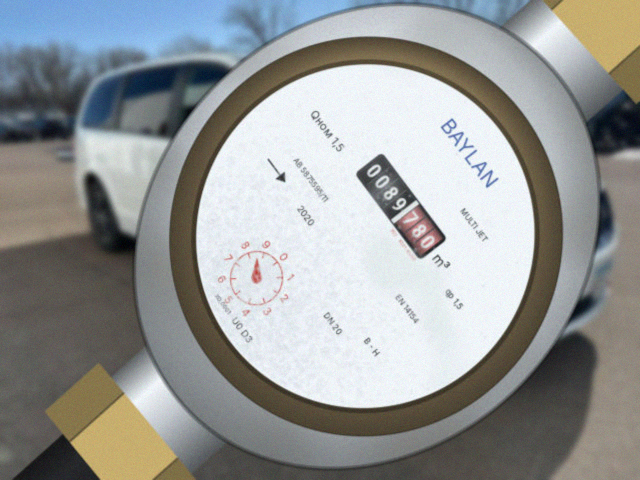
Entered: 89.7808 (m³)
